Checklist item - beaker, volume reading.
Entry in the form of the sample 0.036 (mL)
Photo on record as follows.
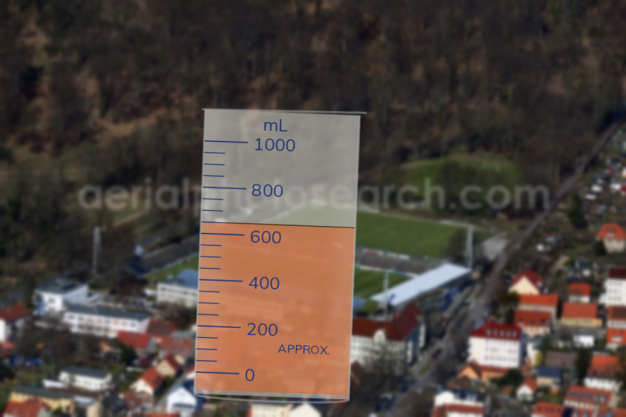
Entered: 650 (mL)
